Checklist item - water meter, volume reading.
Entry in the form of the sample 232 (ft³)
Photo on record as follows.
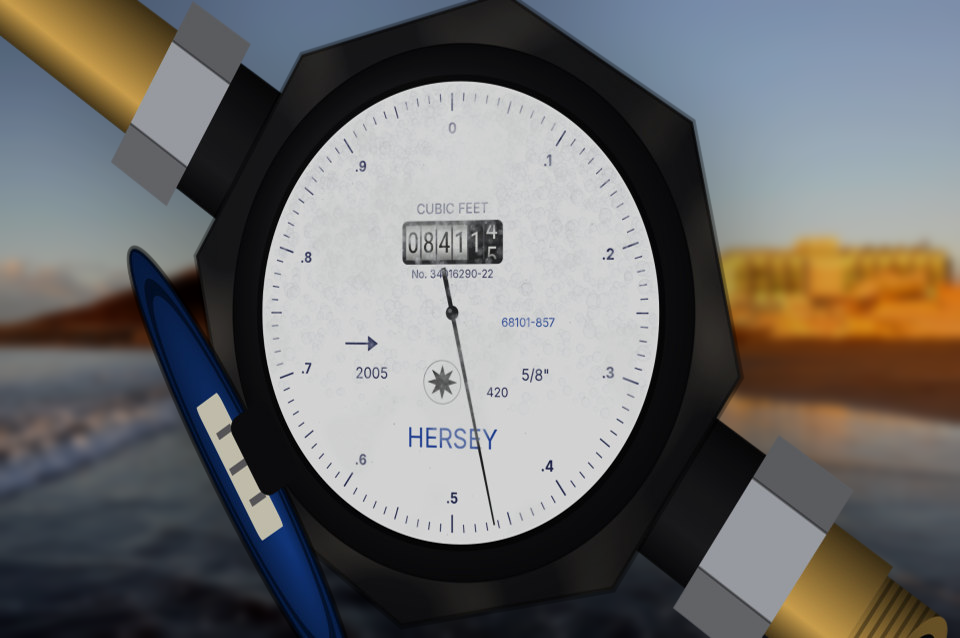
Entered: 84114.46 (ft³)
